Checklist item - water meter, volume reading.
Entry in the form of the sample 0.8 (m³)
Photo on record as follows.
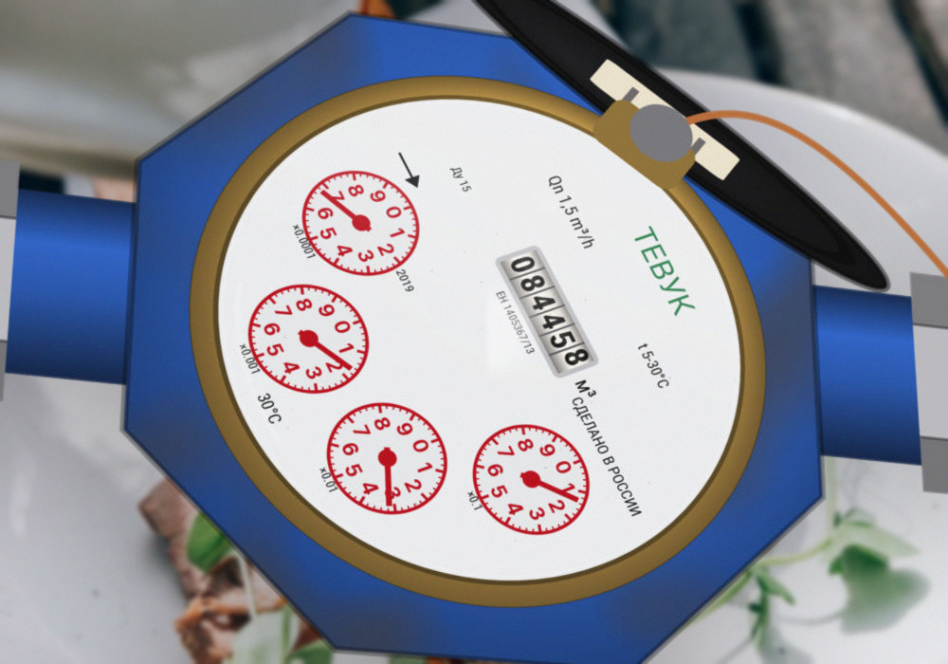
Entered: 84458.1316 (m³)
